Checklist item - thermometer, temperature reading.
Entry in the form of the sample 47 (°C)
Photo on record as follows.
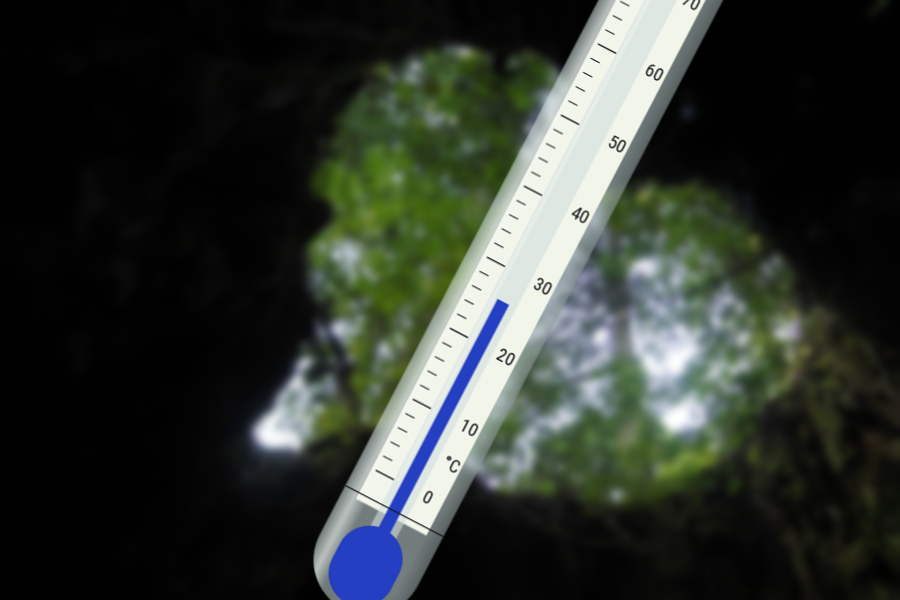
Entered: 26 (°C)
